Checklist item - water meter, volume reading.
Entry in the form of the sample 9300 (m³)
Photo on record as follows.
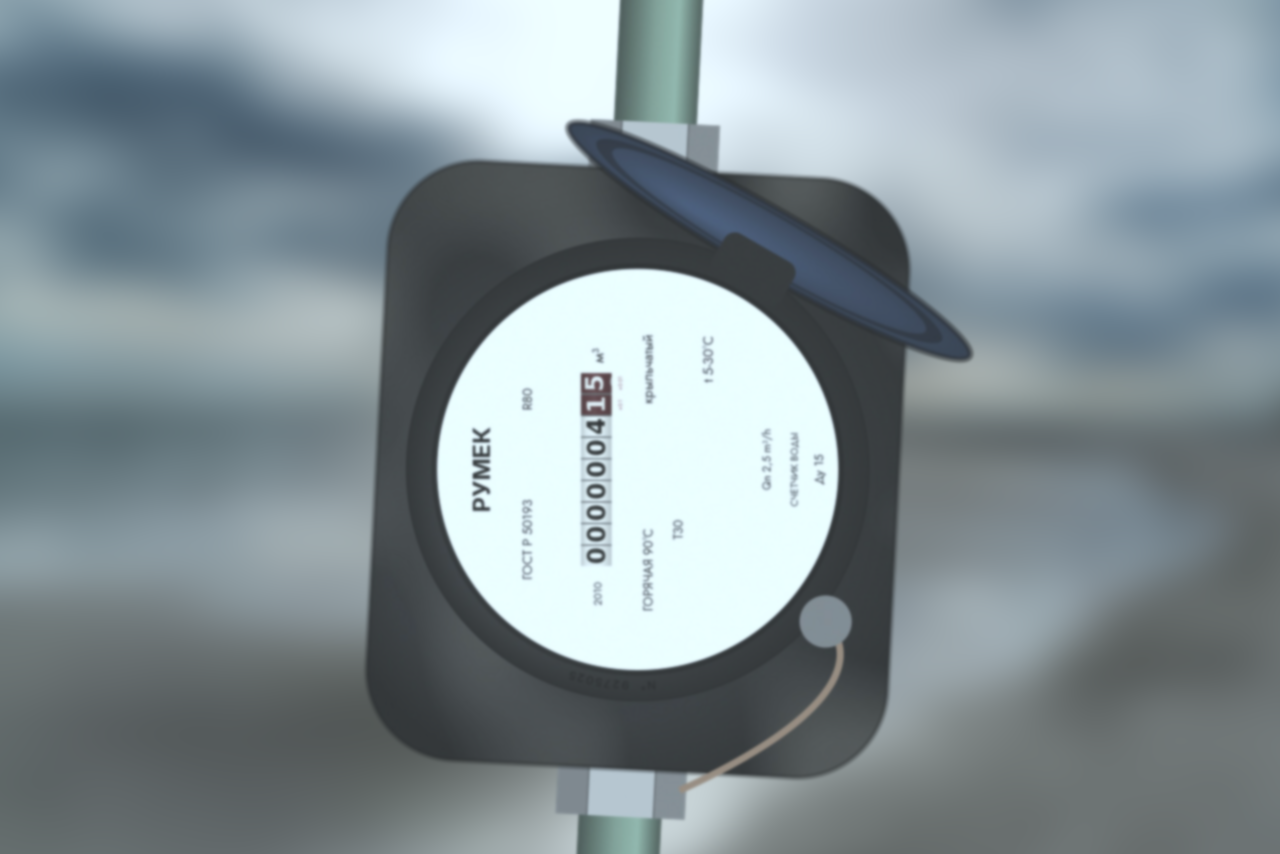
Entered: 4.15 (m³)
